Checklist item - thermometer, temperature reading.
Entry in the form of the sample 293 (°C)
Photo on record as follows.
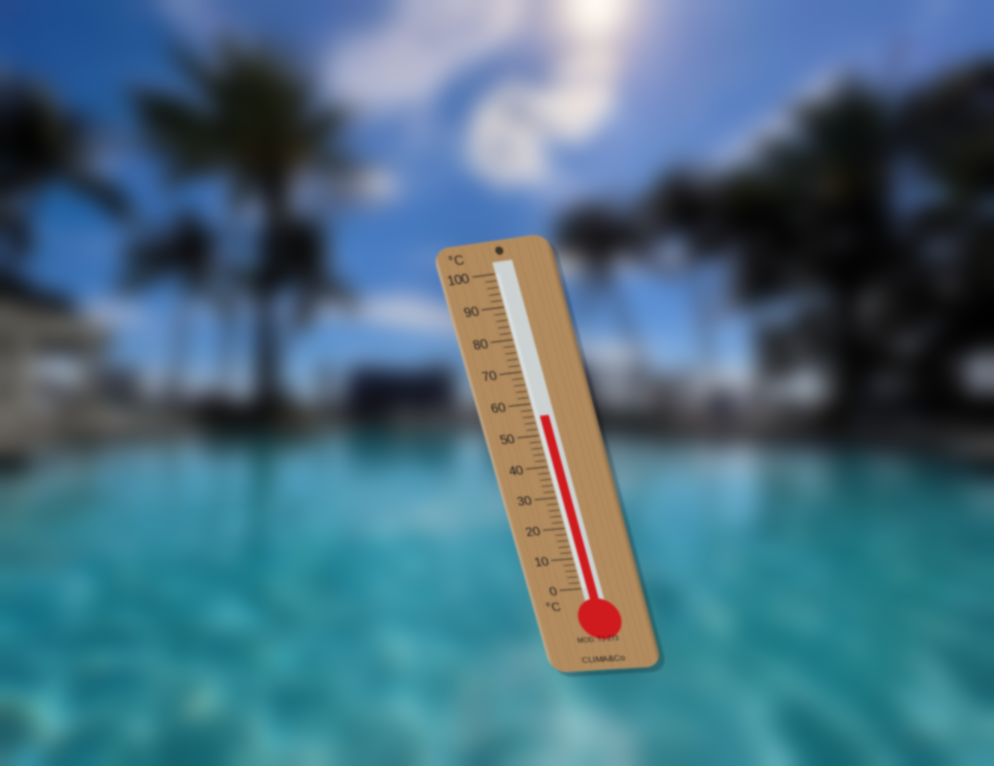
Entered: 56 (°C)
